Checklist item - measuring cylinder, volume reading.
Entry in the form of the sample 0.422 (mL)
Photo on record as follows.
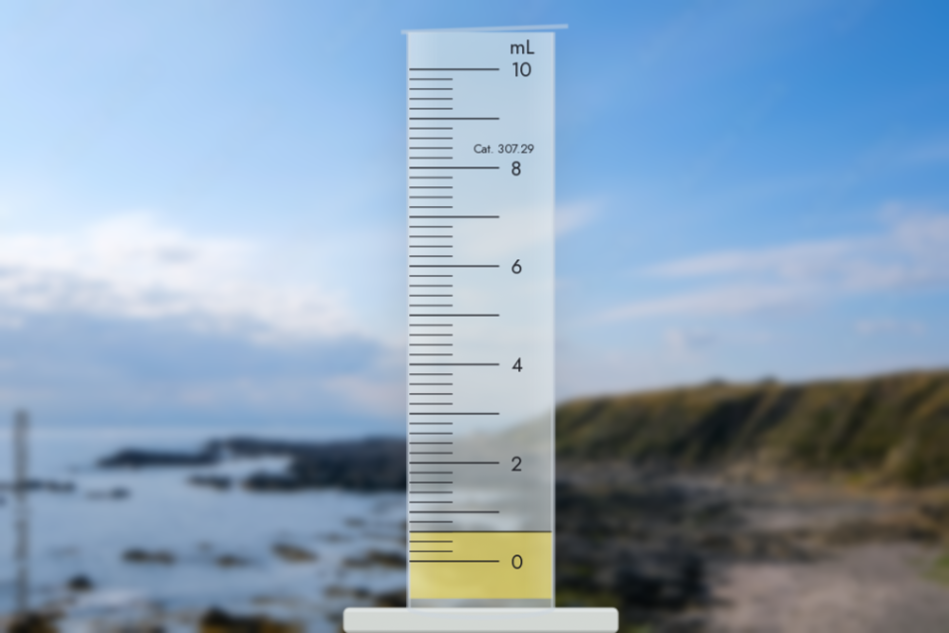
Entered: 0.6 (mL)
